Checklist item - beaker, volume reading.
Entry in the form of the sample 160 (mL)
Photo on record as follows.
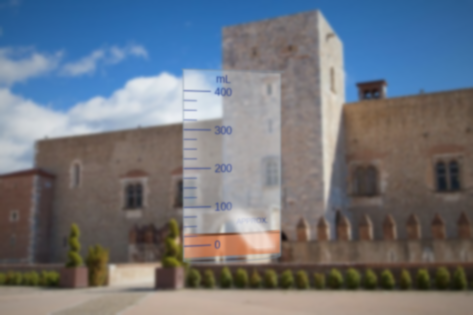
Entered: 25 (mL)
